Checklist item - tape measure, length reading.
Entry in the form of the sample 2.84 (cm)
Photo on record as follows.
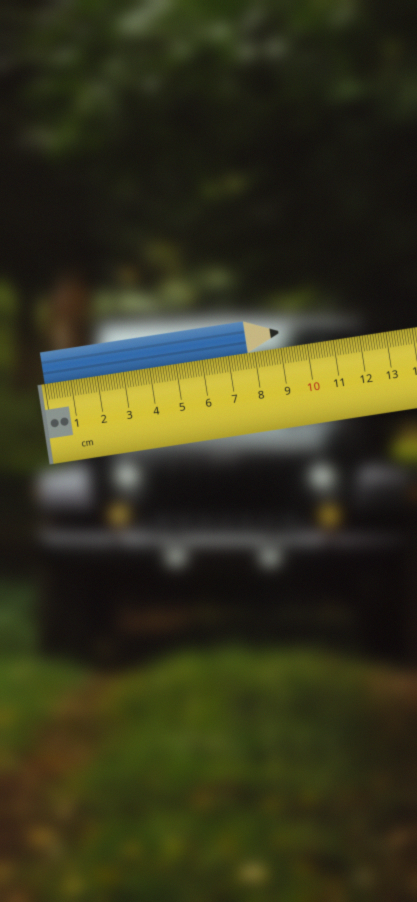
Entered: 9 (cm)
